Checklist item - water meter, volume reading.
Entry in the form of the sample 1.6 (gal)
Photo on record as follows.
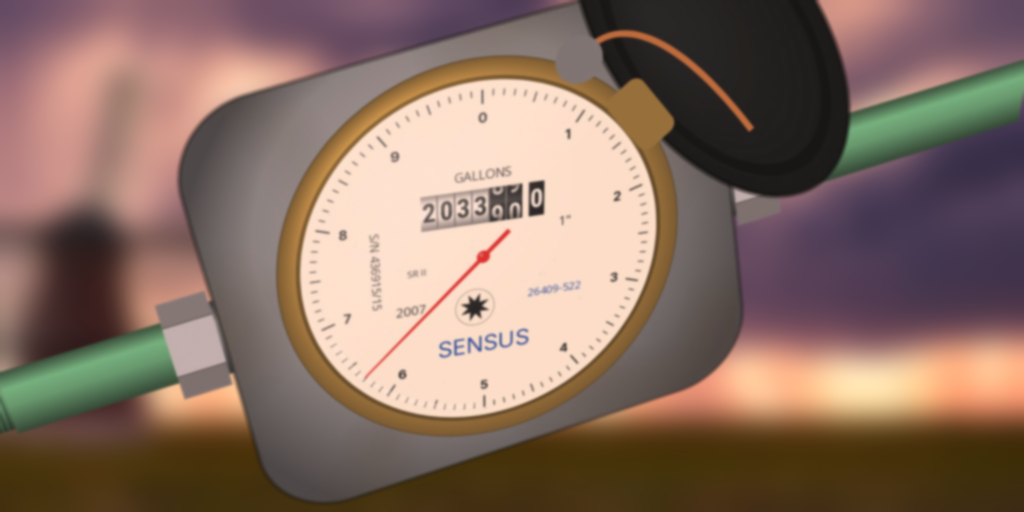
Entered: 2033896.3 (gal)
